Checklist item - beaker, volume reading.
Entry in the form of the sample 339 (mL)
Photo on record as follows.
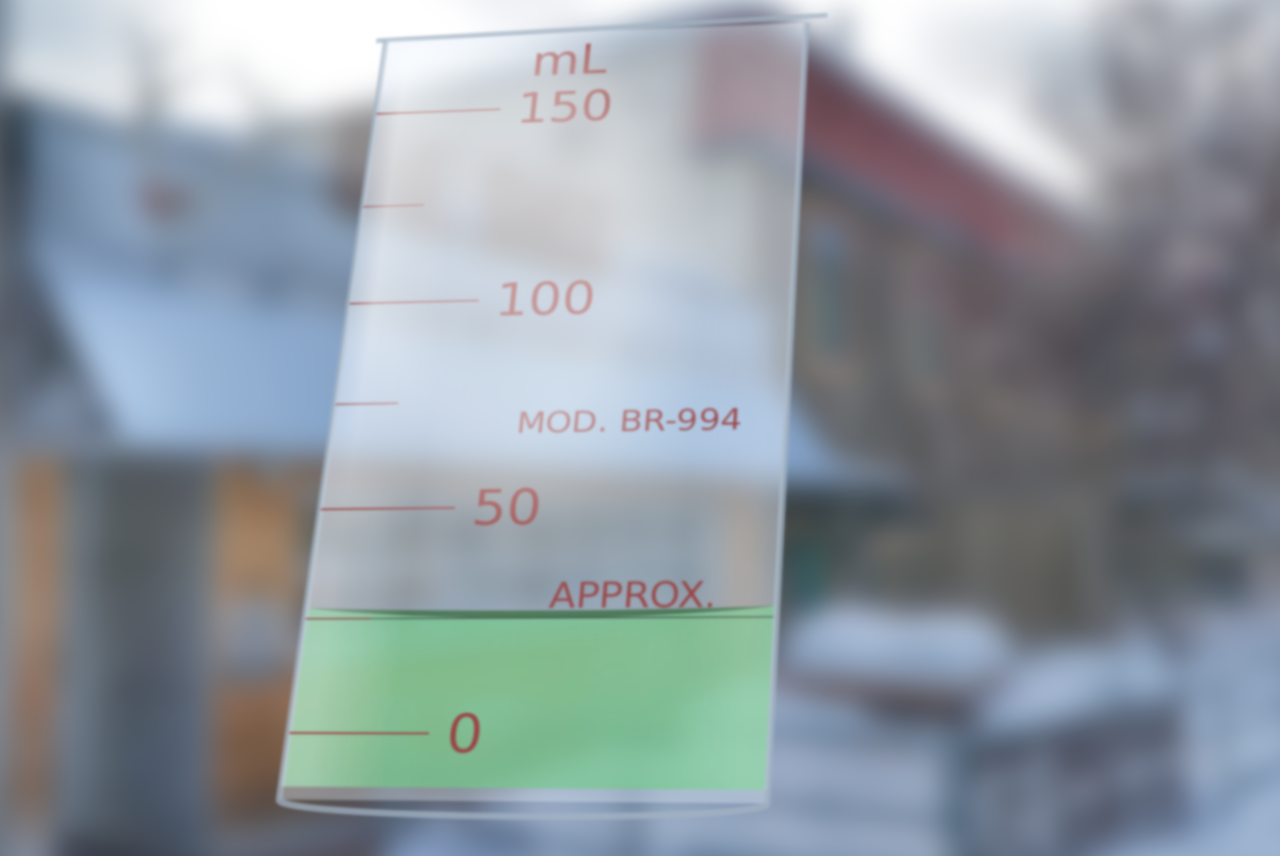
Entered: 25 (mL)
